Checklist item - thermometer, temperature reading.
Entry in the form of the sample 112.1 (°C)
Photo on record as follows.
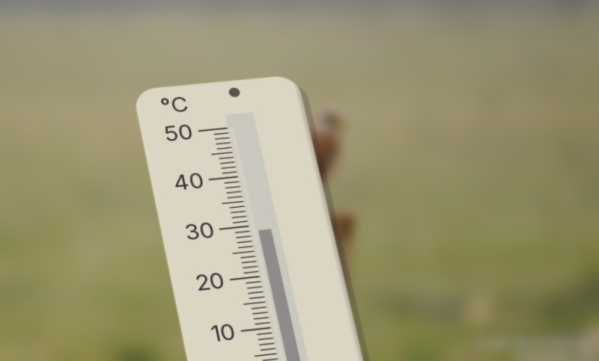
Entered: 29 (°C)
